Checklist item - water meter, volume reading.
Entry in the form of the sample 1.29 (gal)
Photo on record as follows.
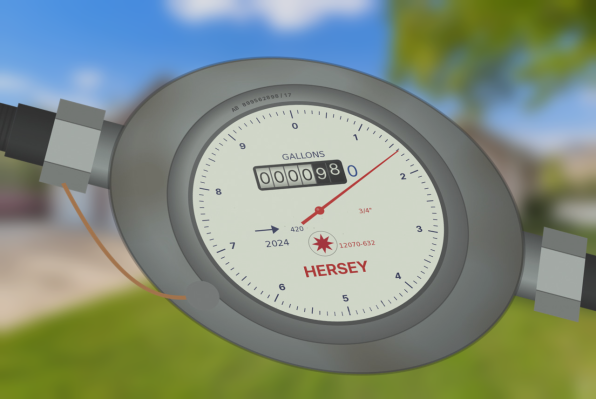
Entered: 981.6 (gal)
